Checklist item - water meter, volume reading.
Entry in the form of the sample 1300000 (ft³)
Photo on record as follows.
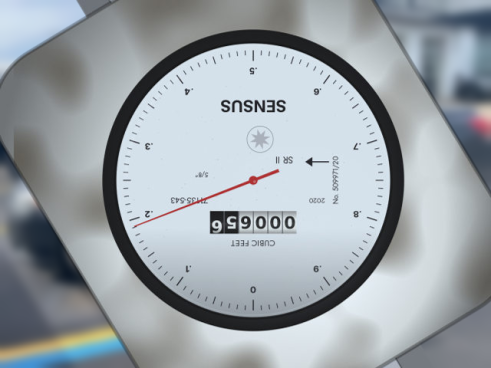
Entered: 656.19 (ft³)
